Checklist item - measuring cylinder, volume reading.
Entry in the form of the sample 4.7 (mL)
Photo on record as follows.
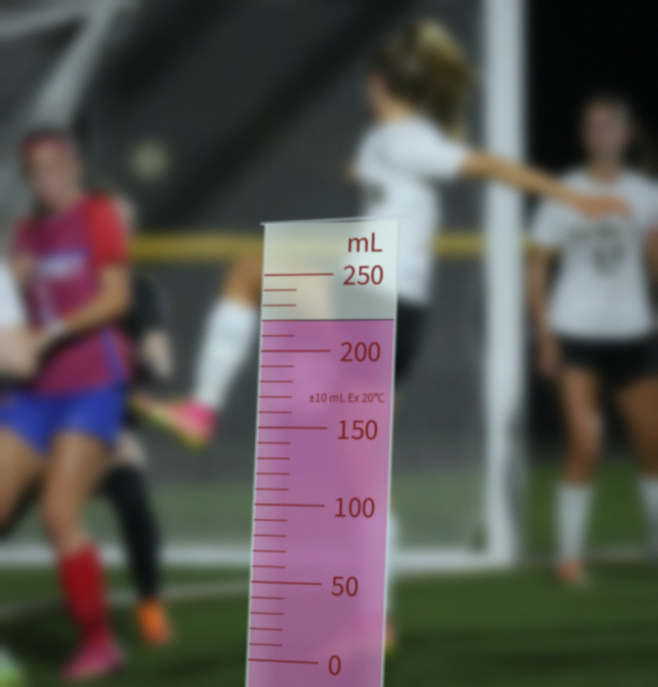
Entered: 220 (mL)
